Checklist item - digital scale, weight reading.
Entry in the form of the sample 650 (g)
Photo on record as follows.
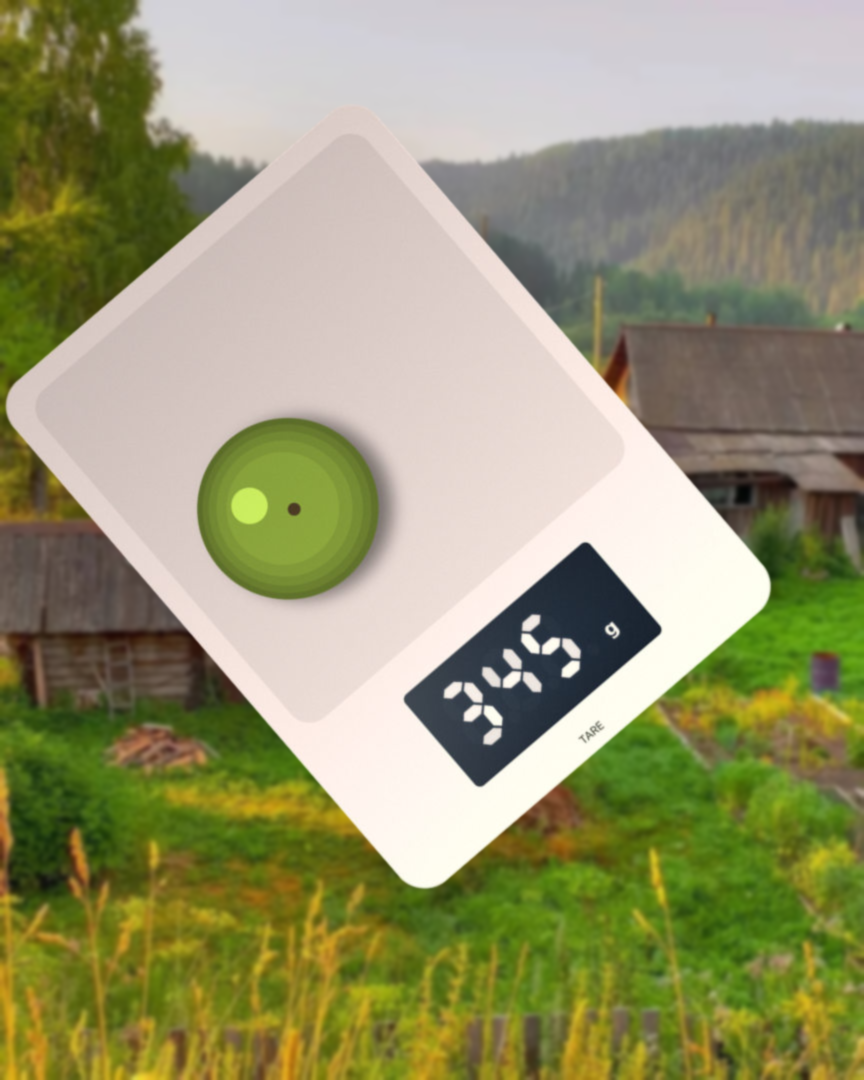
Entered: 345 (g)
